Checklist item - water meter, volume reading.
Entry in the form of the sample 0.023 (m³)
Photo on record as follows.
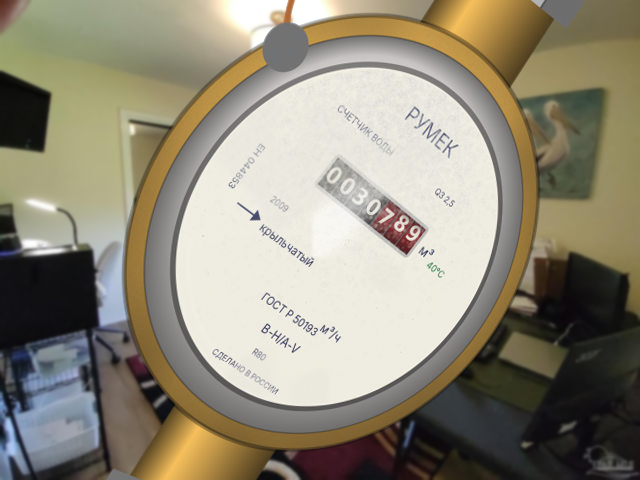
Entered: 30.789 (m³)
